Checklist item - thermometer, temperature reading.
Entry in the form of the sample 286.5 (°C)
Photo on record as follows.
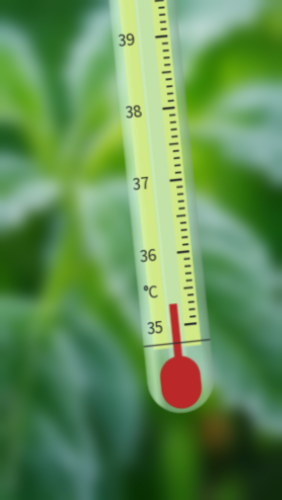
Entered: 35.3 (°C)
